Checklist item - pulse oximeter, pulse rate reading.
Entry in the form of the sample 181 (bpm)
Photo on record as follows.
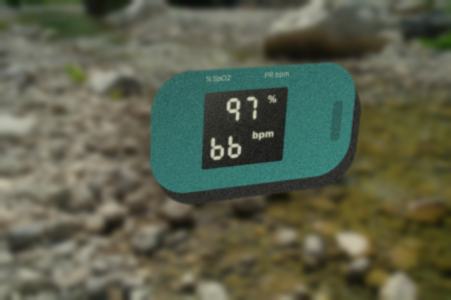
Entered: 66 (bpm)
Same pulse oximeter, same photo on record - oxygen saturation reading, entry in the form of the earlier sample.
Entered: 97 (%)
